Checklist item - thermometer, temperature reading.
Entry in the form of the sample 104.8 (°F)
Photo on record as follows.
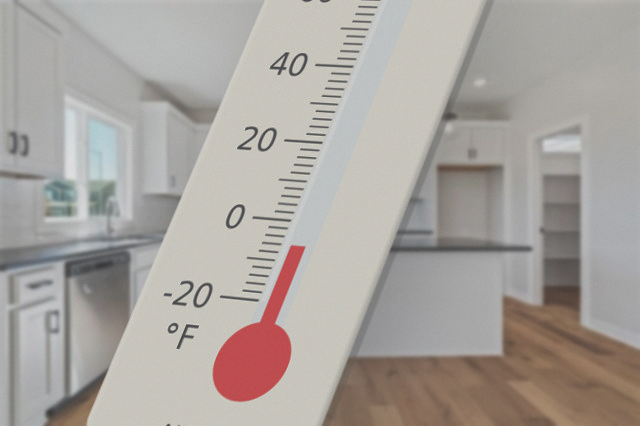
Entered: -6 (°F)
